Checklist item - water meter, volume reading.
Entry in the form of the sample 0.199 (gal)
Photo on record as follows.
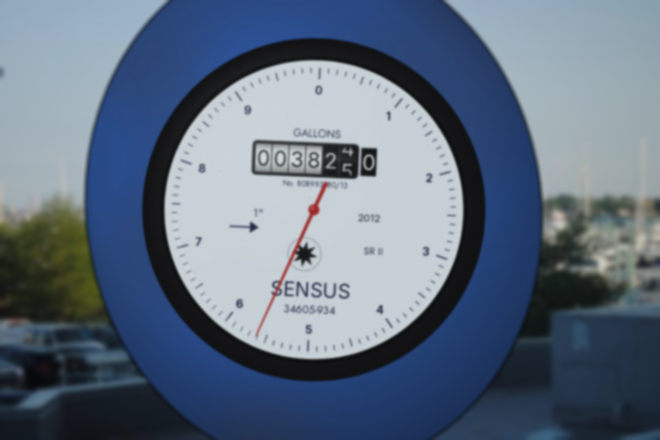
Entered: 38245.6 (gal)
